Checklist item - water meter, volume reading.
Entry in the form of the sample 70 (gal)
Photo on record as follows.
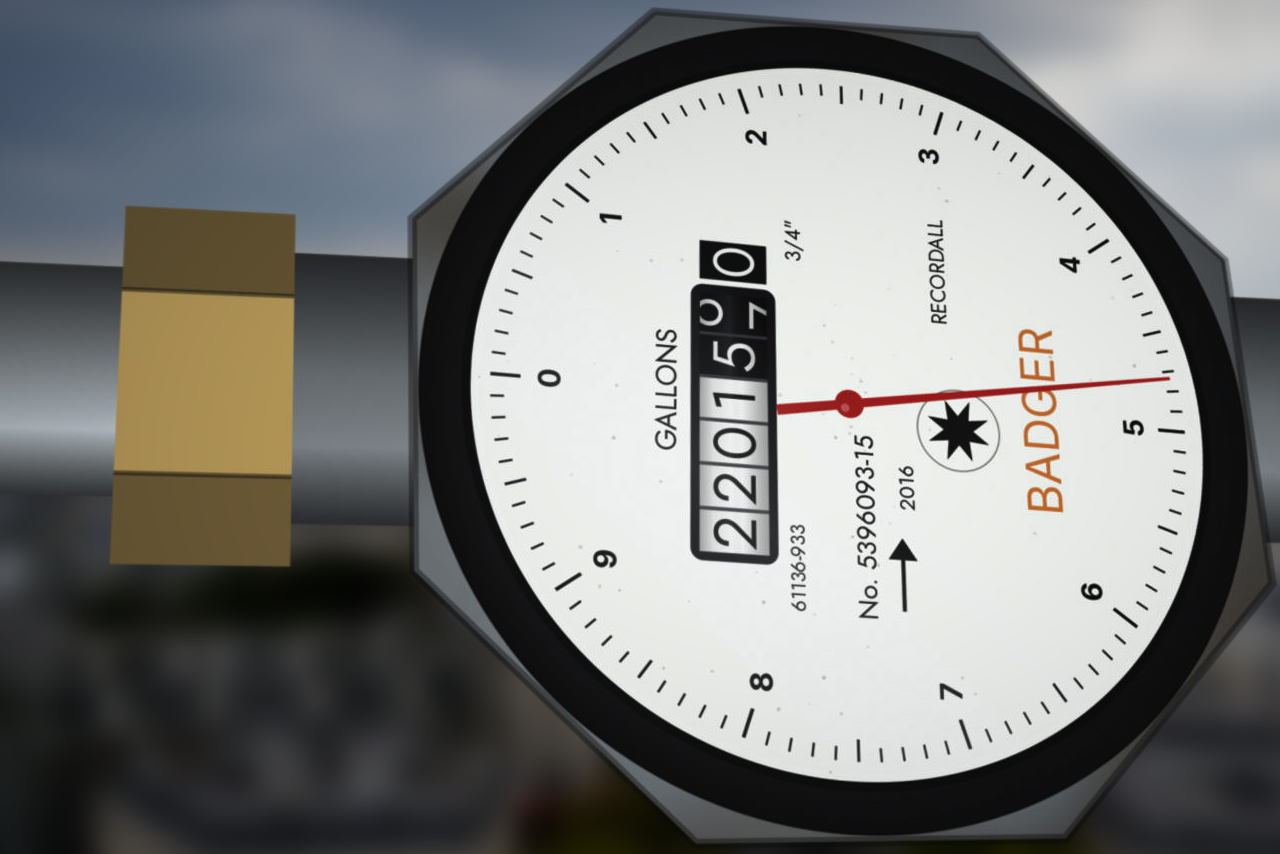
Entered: 2201564.7 (gal)
